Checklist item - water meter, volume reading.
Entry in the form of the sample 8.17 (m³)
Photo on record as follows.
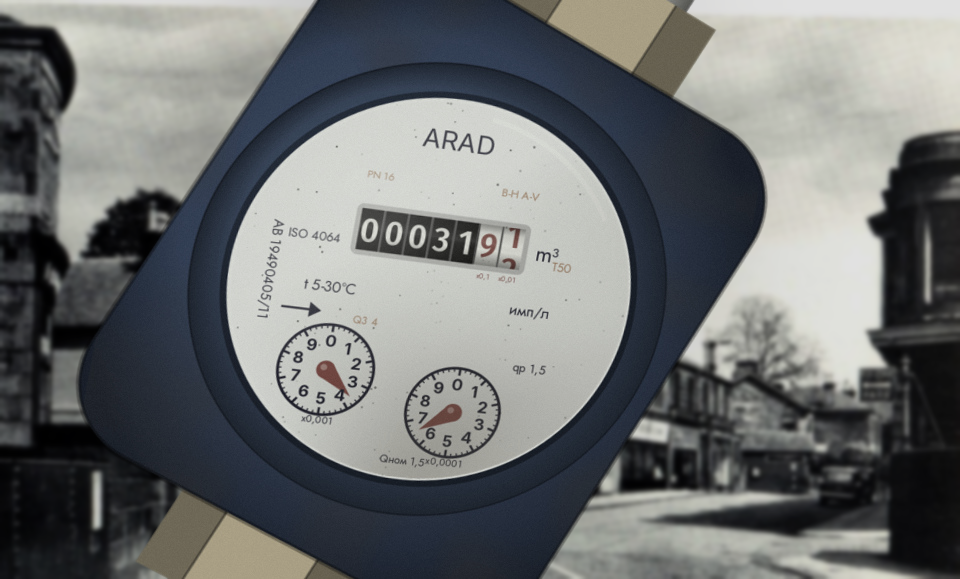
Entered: 31.9136 (m³)
